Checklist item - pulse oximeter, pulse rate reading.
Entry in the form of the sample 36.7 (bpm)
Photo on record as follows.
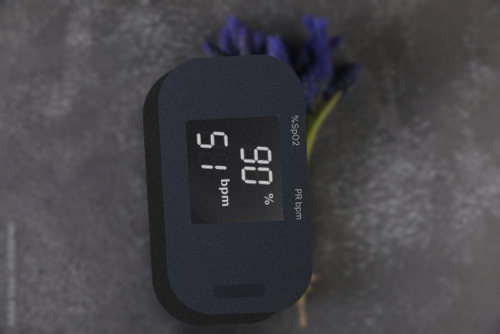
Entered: 51 (bpm)
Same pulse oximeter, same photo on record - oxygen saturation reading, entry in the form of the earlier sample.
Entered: 90 (%)
